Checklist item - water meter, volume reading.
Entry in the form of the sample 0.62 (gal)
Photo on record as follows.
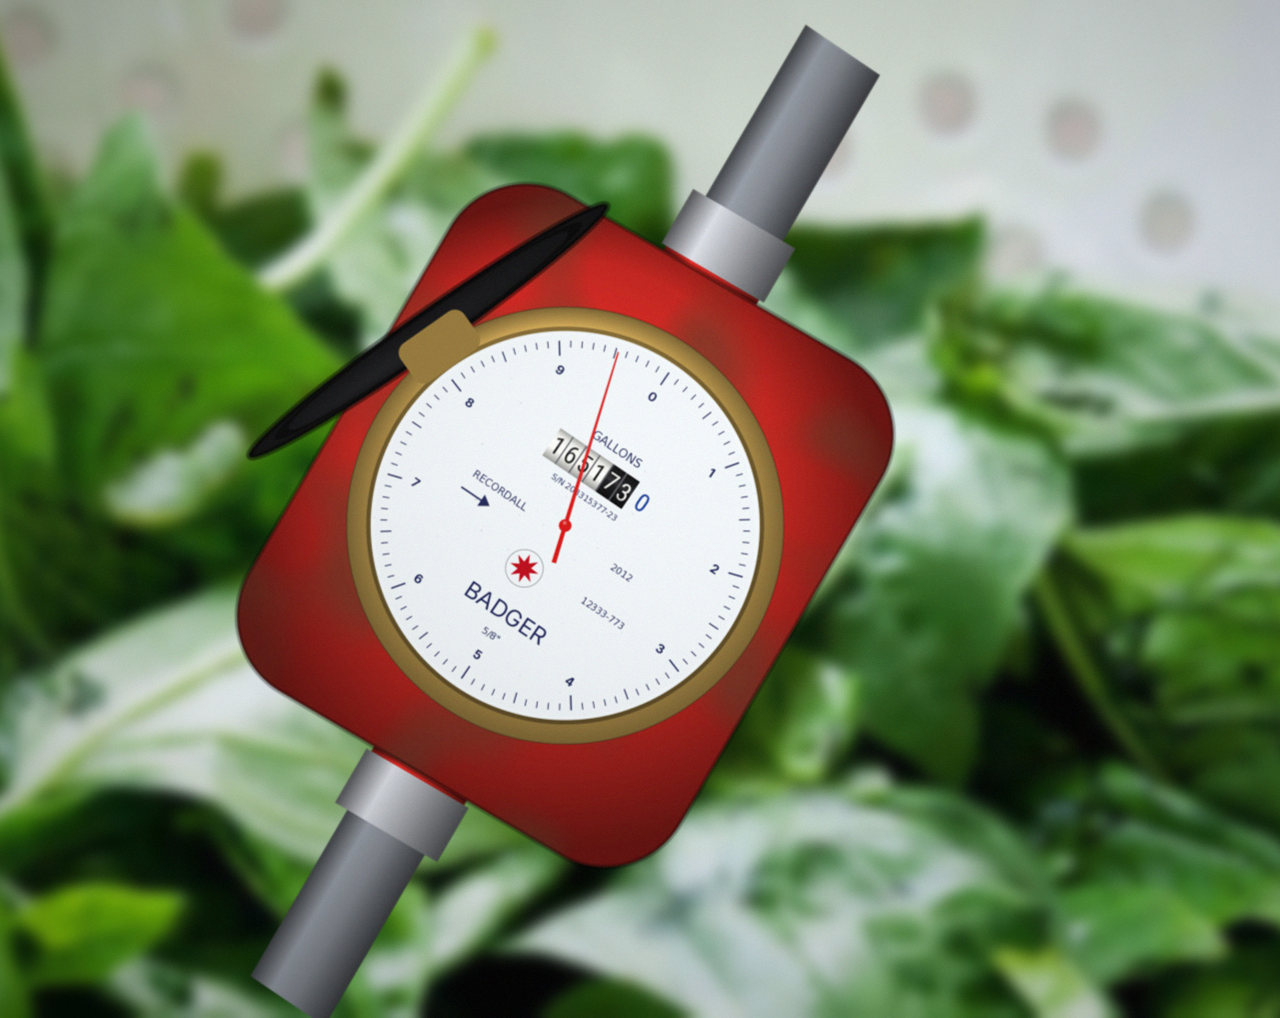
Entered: 1651729.5 (gal)
